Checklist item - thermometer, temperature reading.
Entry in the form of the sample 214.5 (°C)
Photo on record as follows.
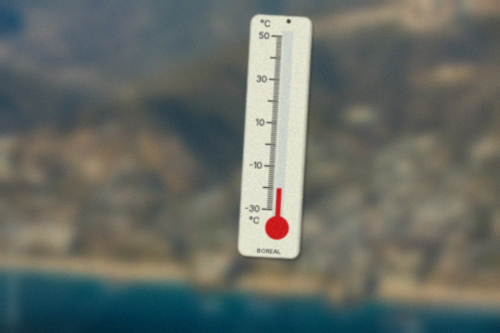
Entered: -20 (°C)
